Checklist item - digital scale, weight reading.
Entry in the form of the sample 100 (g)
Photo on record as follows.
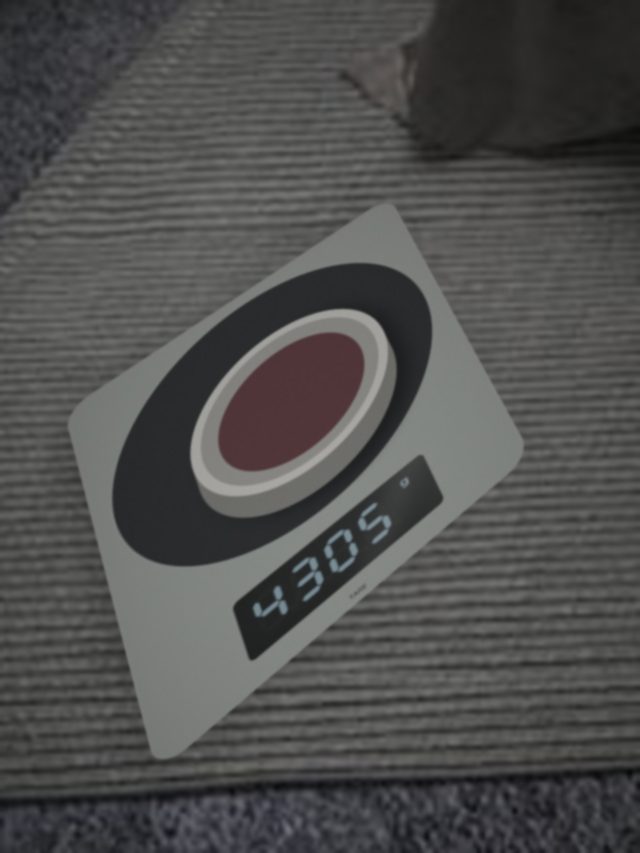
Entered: 4305 (g)
